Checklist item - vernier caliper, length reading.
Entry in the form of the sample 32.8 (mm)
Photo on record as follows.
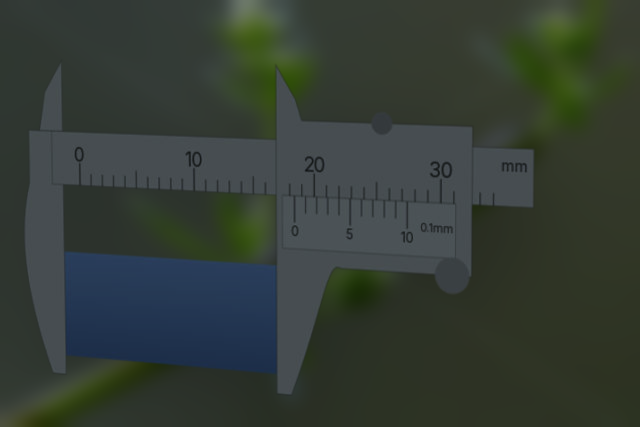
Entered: 18.4 (mm)
